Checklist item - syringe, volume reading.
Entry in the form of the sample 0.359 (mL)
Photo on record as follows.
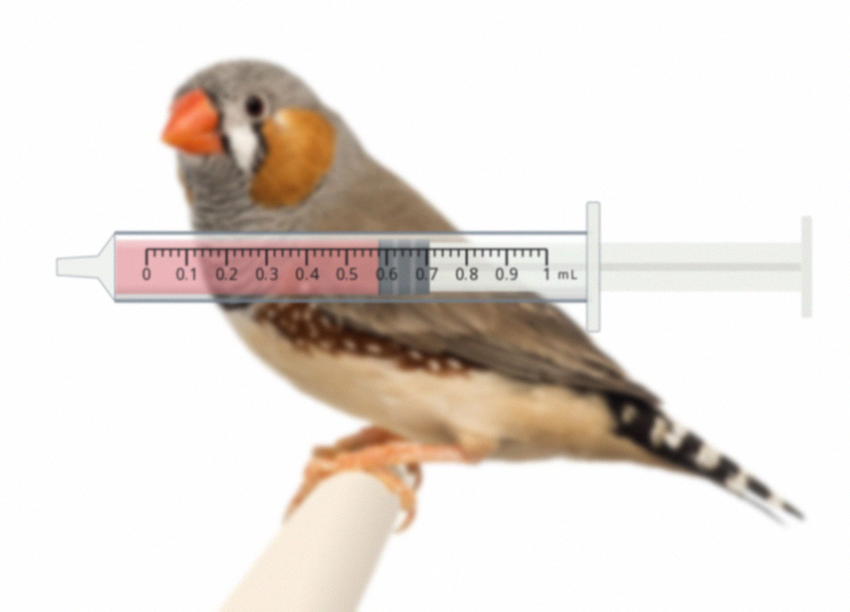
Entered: 0.58 (mL)
